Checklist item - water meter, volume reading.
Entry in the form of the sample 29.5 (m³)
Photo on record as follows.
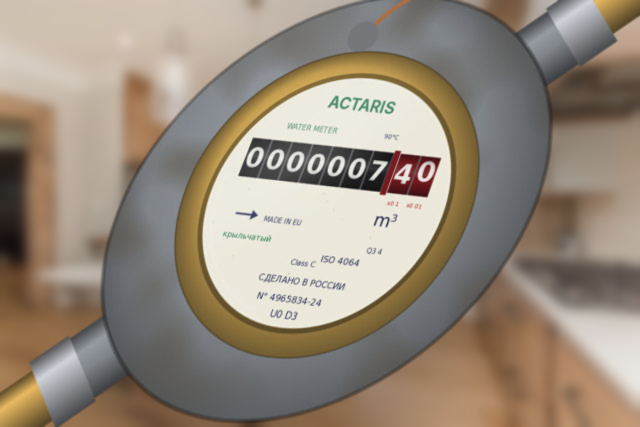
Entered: 7.40 (m³)
